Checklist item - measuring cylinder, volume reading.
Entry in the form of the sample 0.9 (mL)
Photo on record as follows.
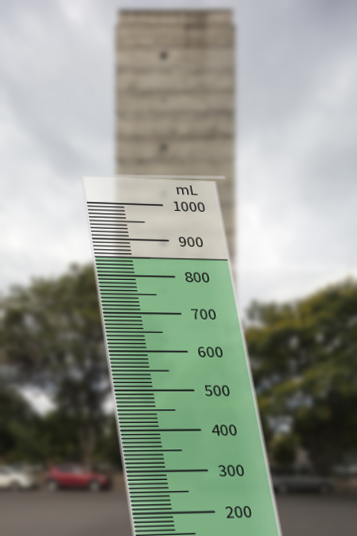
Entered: 850 (mL)
